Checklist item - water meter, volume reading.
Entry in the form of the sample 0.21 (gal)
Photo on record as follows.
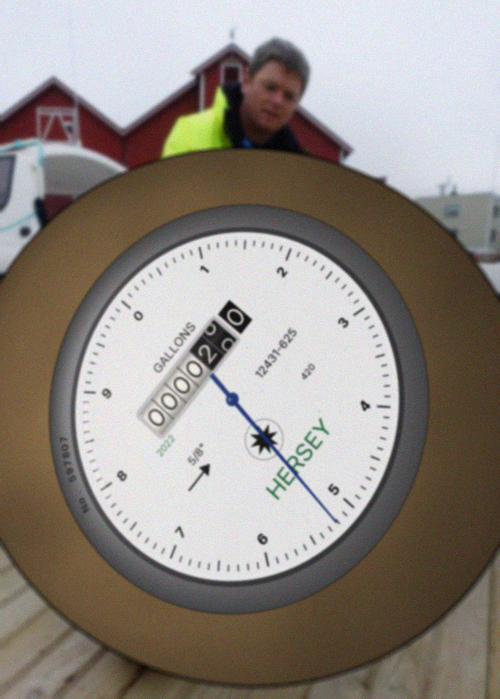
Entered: 285.2 (gal)
